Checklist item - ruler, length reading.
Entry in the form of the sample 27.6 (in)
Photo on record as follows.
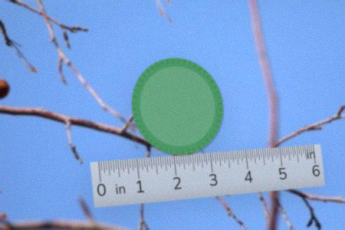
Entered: 2.5 (in)
